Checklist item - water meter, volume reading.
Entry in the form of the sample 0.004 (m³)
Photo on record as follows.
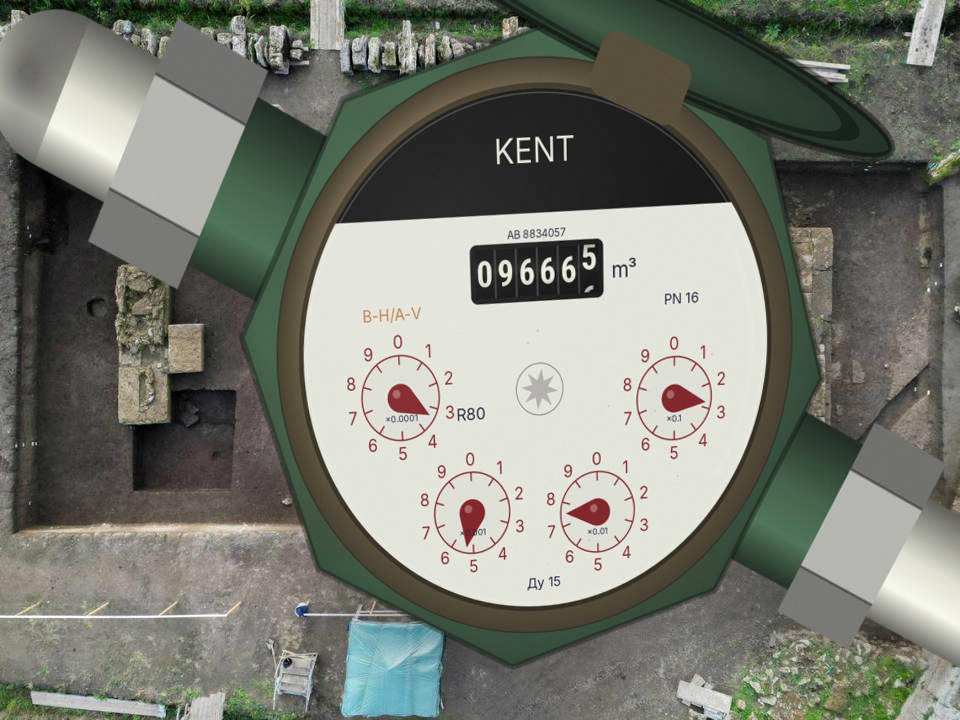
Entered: 96665.2753 (m³)
